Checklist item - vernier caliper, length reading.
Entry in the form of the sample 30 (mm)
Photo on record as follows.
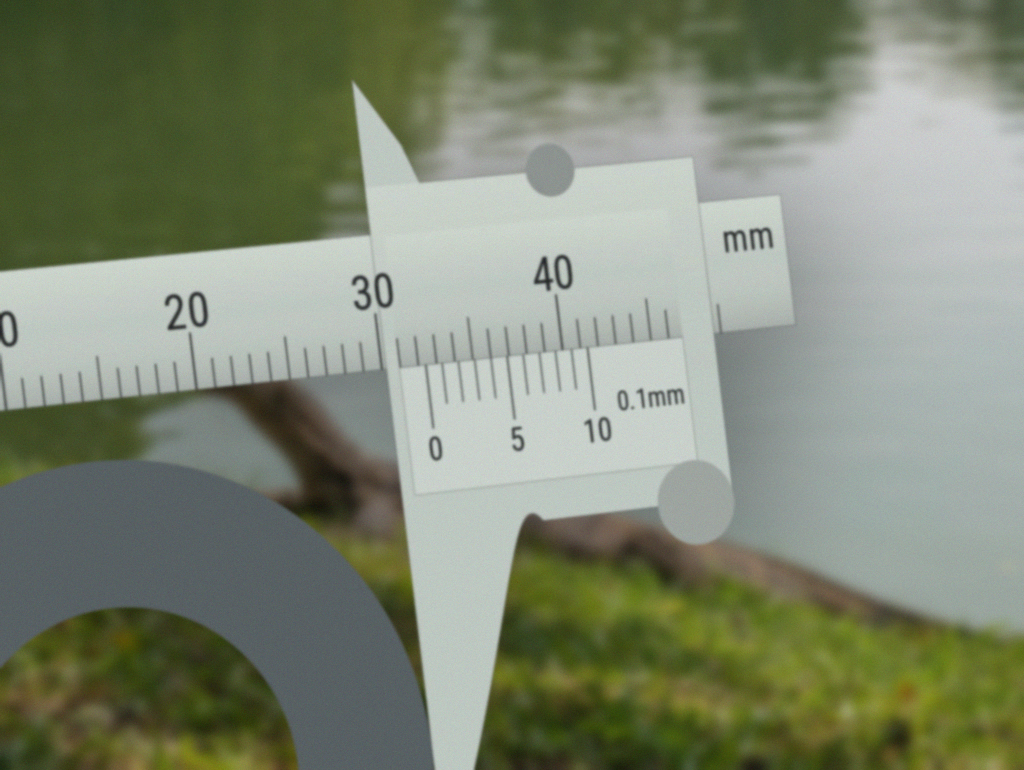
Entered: 32.4 (mm)
